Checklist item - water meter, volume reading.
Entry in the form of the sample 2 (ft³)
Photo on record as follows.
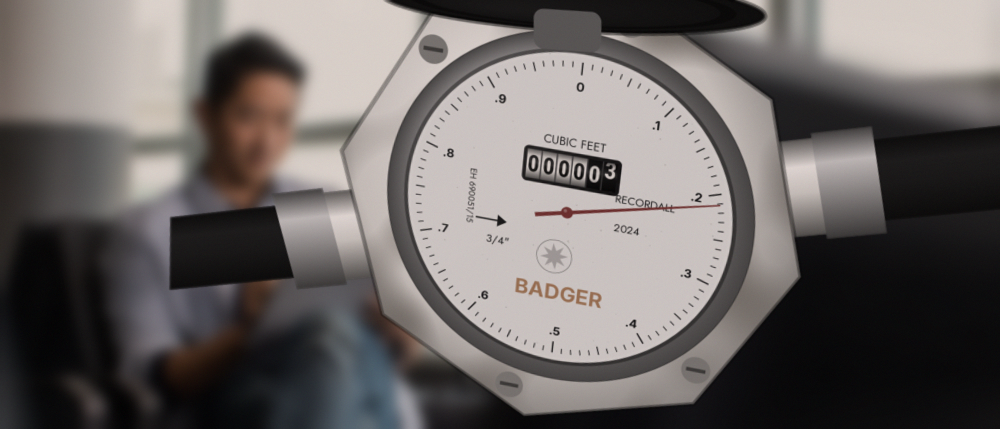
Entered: 3.21 (ft³)
